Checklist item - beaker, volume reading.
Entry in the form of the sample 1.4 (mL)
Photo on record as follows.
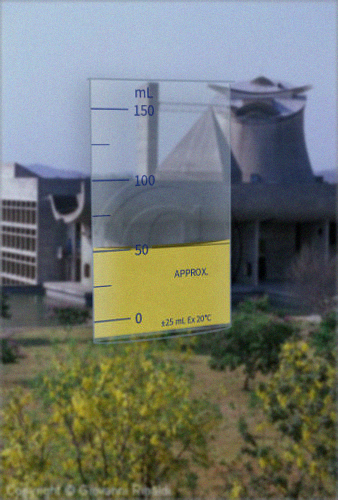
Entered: 50 (mL)
